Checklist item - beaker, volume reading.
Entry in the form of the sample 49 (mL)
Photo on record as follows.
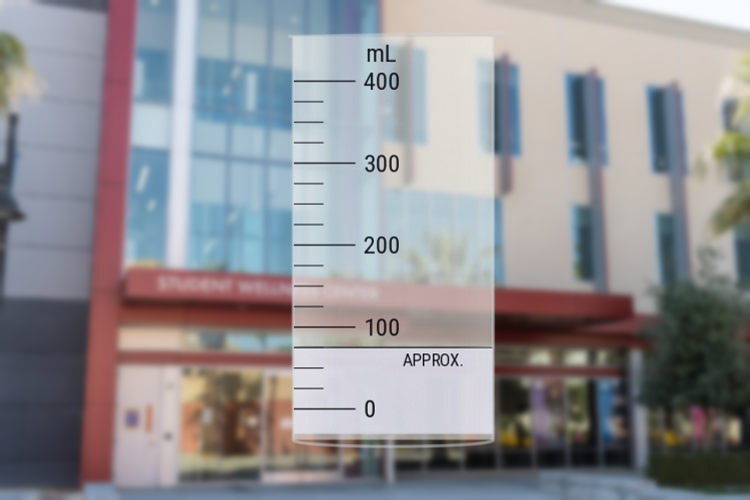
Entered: 75 (mL)
